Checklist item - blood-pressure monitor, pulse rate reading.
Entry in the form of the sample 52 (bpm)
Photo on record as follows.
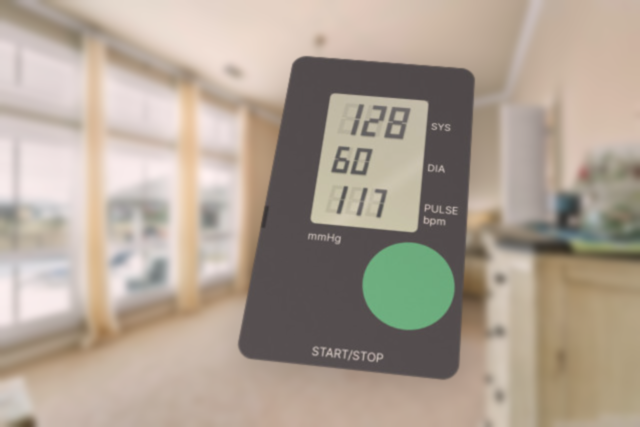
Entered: 117 (bpm)
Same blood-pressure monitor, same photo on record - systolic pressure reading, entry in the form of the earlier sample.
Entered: 128 (mmHg)
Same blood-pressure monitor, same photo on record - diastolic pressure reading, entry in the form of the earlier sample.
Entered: 60 (mmHg)
